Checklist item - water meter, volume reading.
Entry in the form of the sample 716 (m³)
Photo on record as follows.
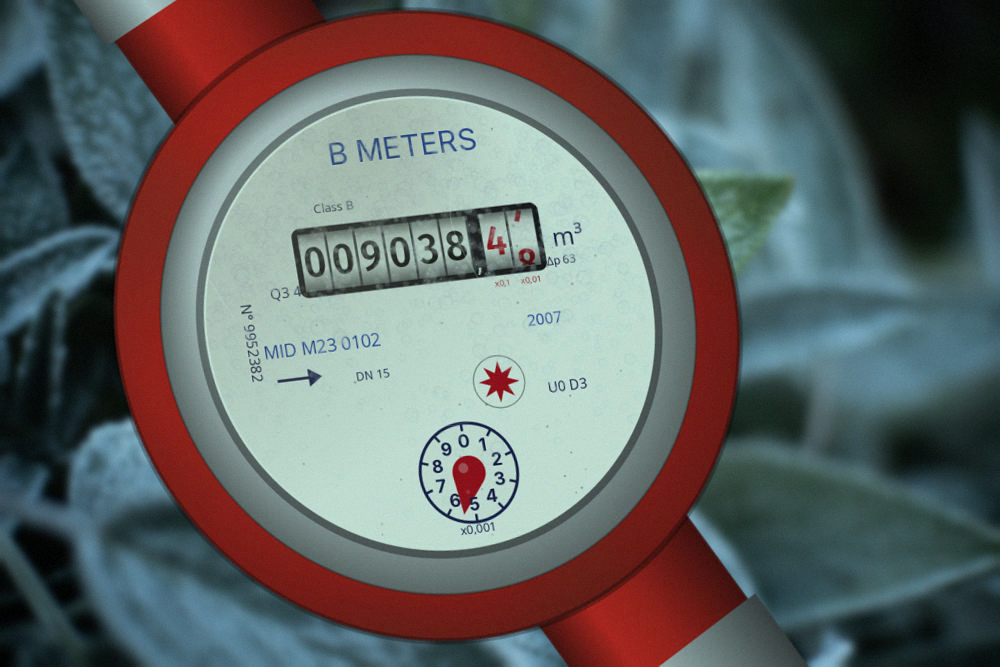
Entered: 9038.475 (m³)
